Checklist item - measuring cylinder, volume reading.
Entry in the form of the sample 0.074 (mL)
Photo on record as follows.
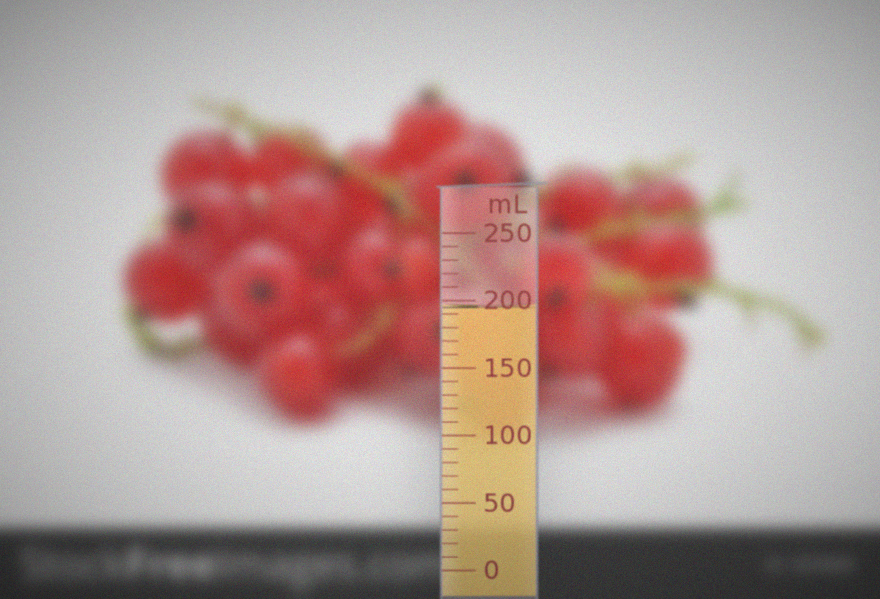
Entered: 195 (mL)
